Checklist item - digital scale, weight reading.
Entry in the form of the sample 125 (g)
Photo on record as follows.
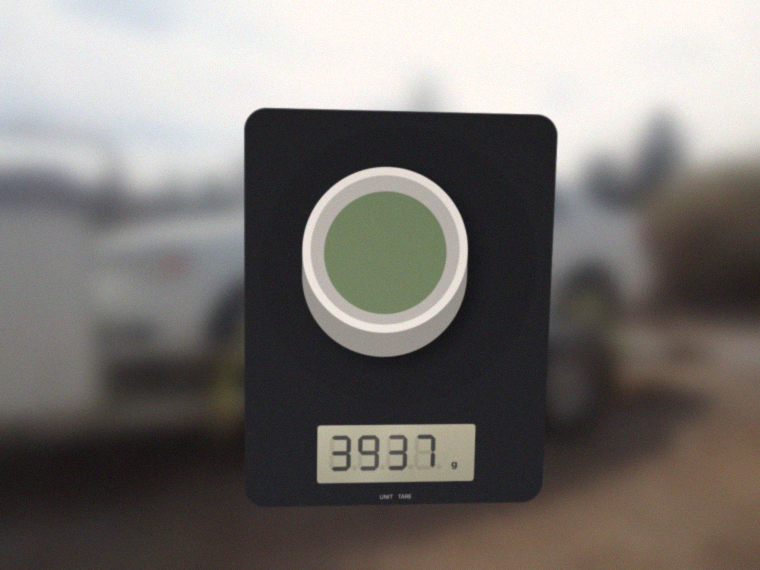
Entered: 3937 (g)
